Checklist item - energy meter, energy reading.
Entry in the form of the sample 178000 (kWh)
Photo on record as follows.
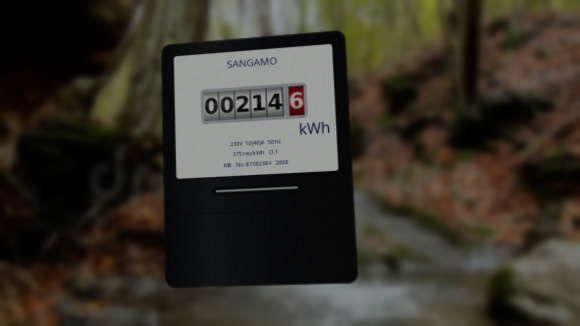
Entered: 214.6 (kWh)
